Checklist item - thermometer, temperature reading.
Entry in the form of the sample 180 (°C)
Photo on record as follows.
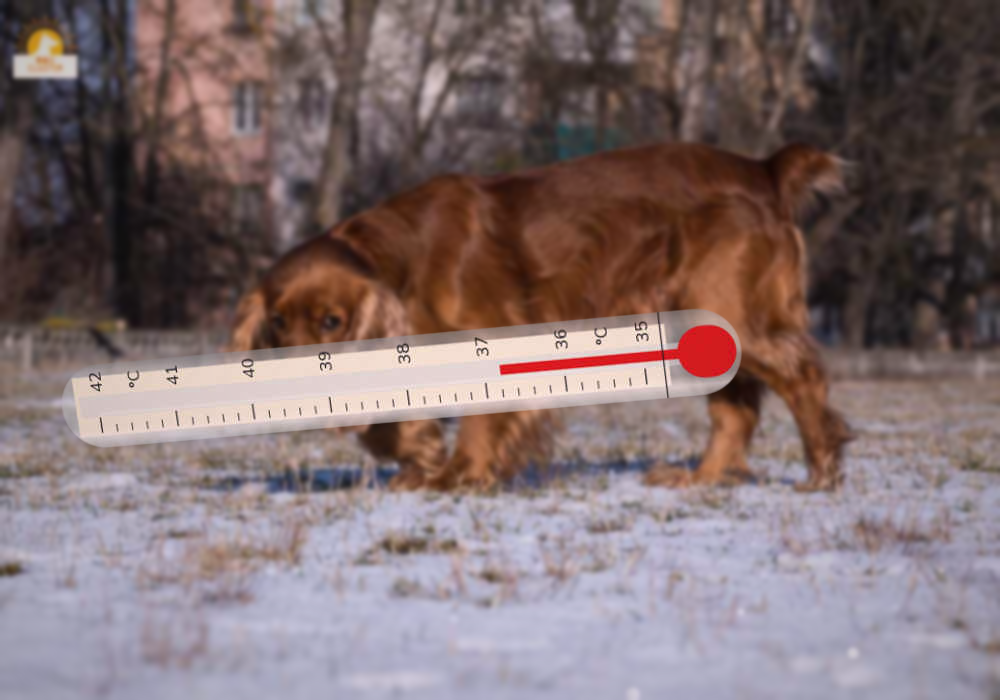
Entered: 36.8 (°C)
